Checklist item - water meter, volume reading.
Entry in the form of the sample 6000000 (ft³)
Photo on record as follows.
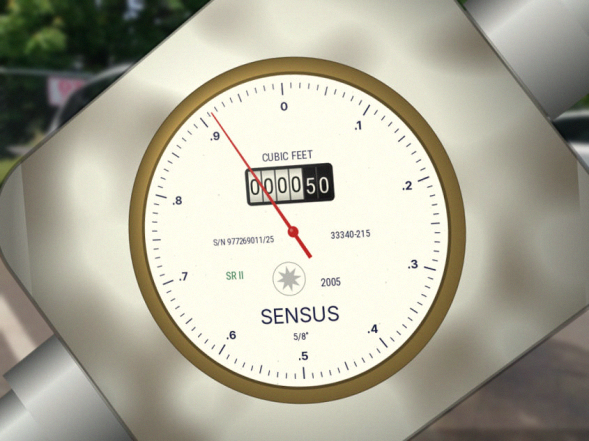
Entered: 49.91 (ft³)
